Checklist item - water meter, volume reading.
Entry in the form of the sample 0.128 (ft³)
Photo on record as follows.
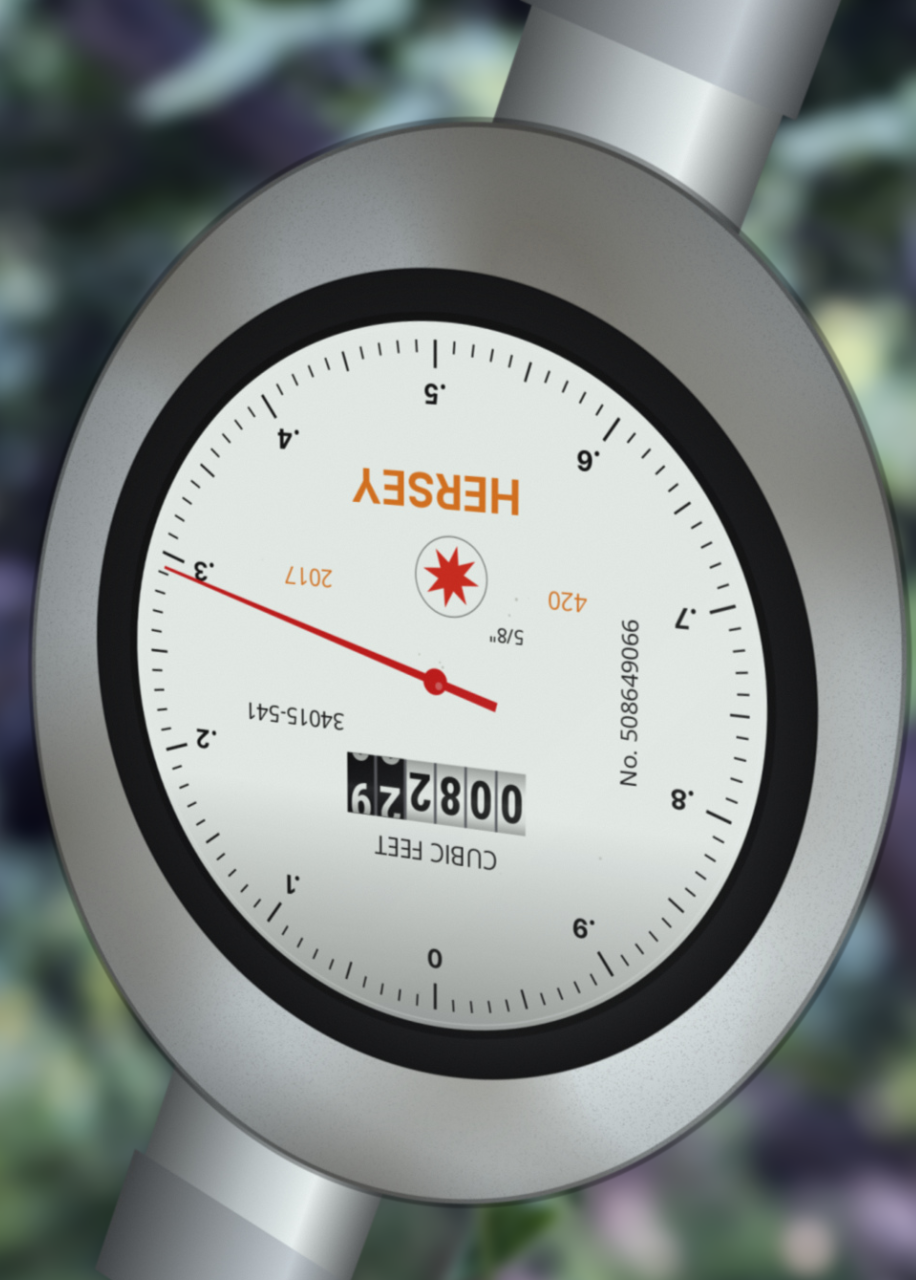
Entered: 8229.29 (ft³)
